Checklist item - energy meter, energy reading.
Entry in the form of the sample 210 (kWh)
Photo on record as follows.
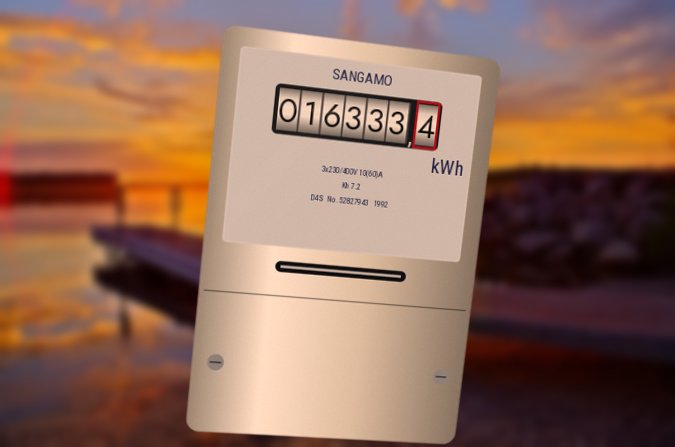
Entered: 16333.4 (kWh)
